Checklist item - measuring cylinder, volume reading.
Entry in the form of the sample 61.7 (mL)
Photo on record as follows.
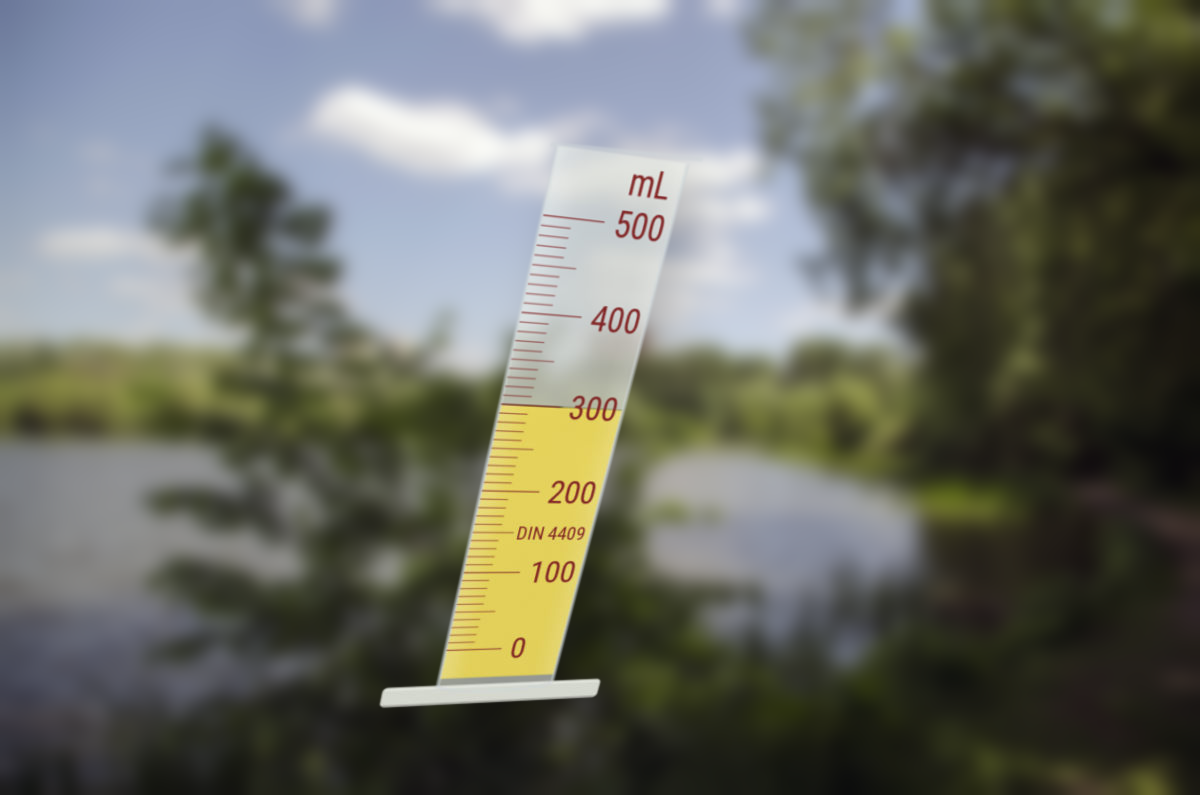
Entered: 300 (mL)
